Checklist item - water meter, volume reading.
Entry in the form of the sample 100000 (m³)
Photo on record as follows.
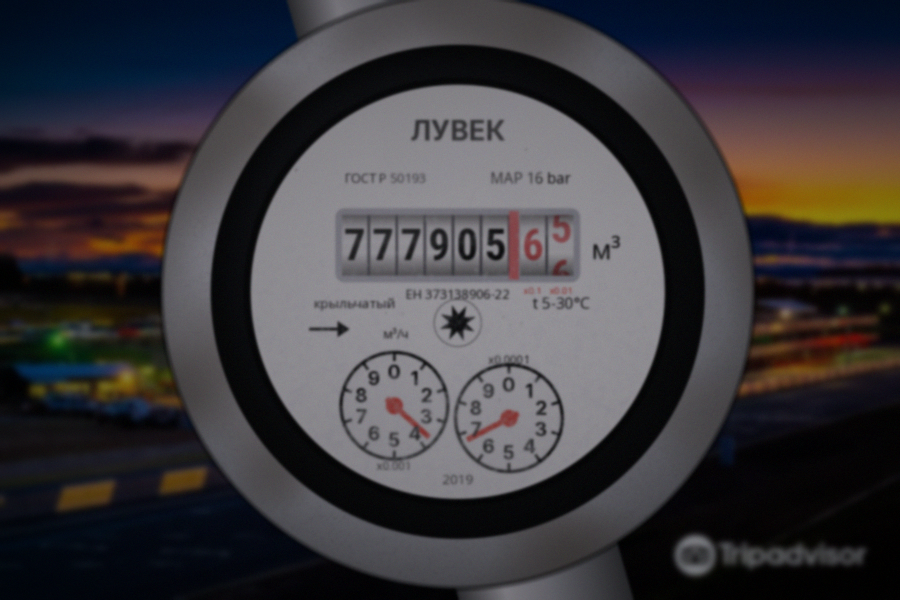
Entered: 777905.6536 (m³)
